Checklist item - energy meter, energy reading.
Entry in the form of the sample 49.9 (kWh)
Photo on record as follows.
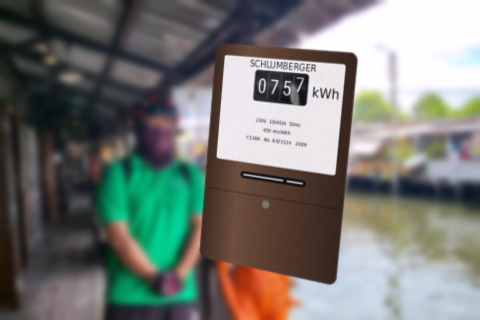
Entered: 757 (kWh)
